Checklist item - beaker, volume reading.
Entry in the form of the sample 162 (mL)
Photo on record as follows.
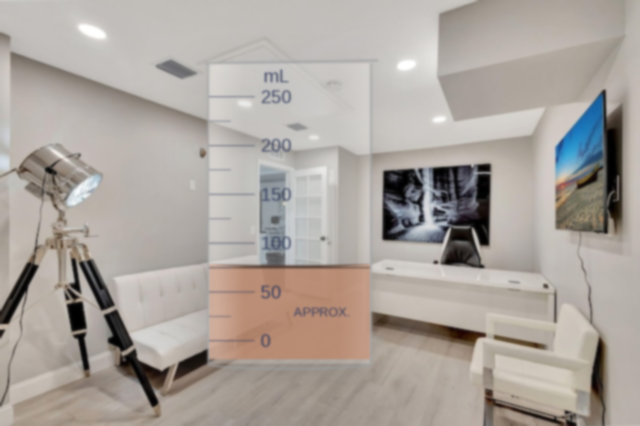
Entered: 75 (mL)
